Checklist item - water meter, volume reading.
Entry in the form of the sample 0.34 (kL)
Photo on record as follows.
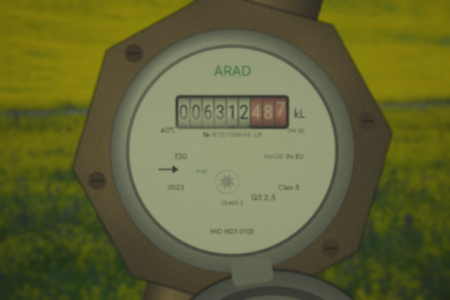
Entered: 6312.487 (kL)
